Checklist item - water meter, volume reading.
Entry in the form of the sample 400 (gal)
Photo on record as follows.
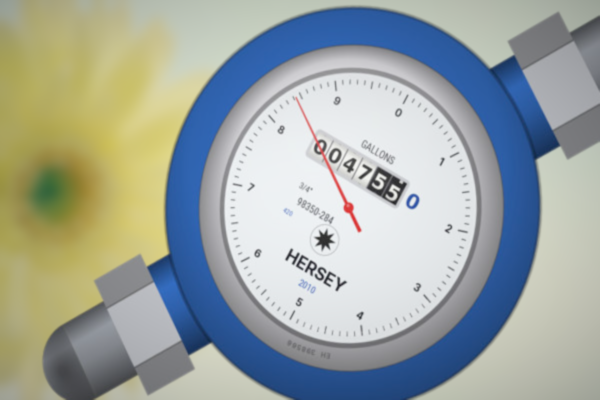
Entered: 47548.4 (gal)
